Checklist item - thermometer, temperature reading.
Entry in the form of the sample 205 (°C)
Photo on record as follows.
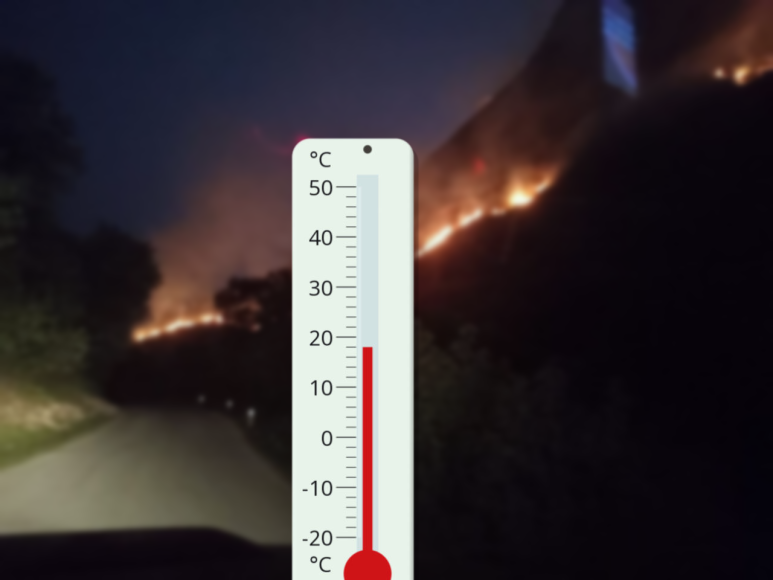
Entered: 18 (°C)
